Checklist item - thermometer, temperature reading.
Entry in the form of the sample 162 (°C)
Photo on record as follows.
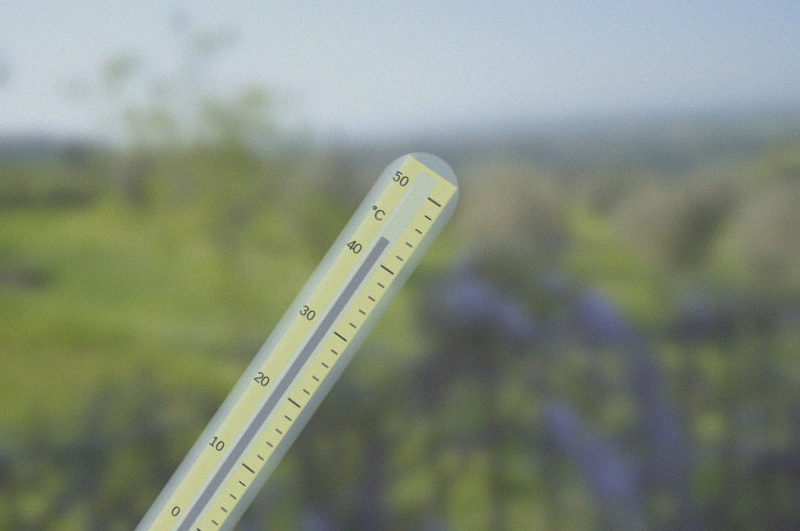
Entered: 43 (°C)
